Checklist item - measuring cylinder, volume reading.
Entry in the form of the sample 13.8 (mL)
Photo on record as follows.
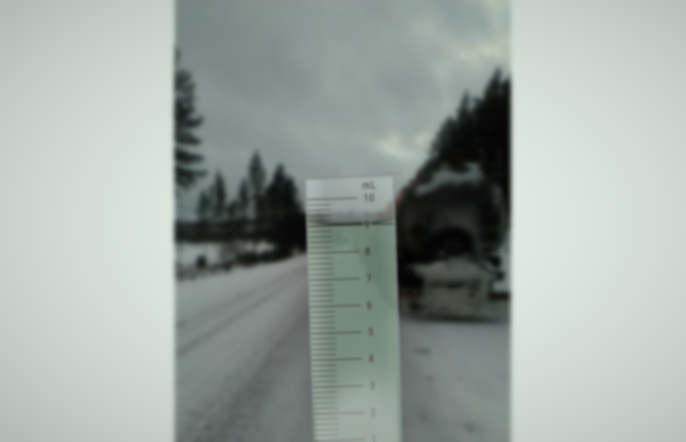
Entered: 9 (mL)
